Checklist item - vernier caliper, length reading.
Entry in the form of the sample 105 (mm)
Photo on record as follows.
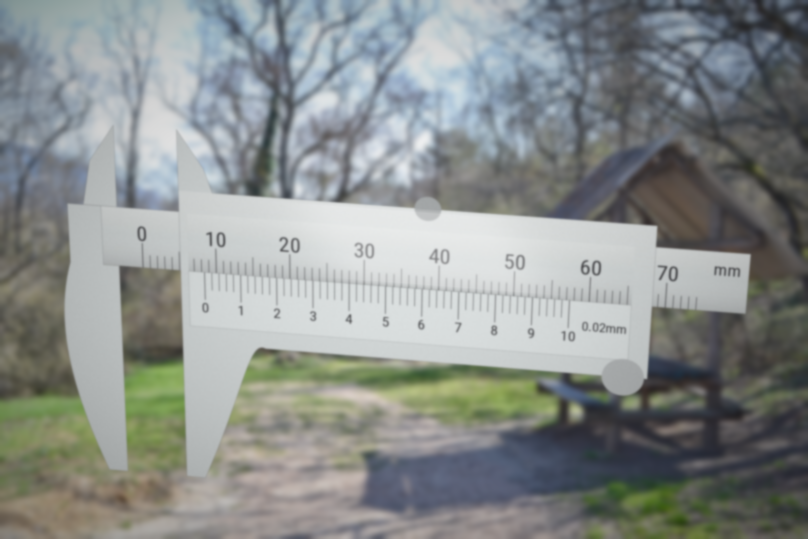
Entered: 8.4 (mm)
